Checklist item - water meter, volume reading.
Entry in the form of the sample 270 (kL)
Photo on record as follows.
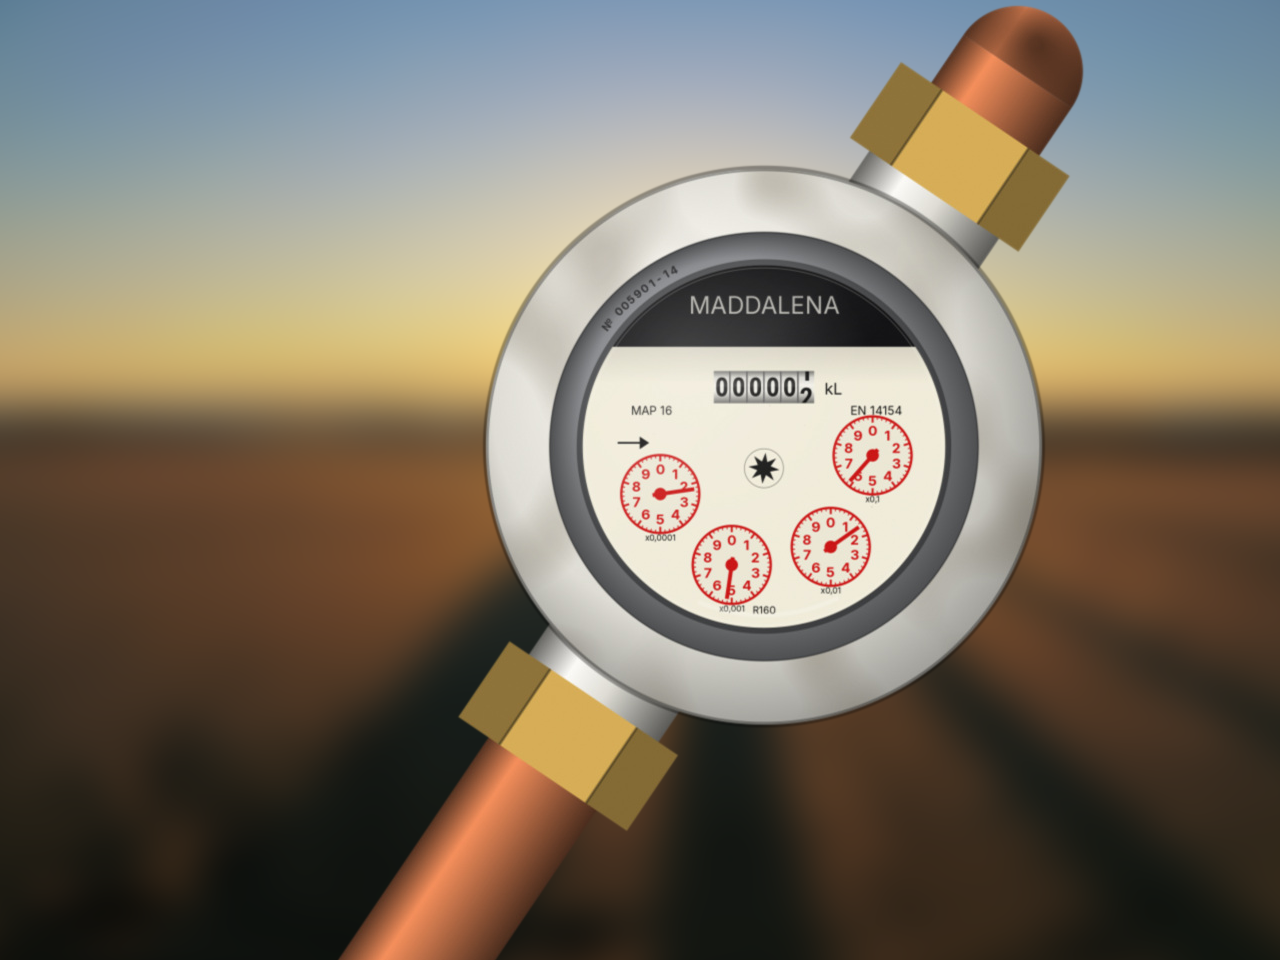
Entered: 1.6152 (kL)
